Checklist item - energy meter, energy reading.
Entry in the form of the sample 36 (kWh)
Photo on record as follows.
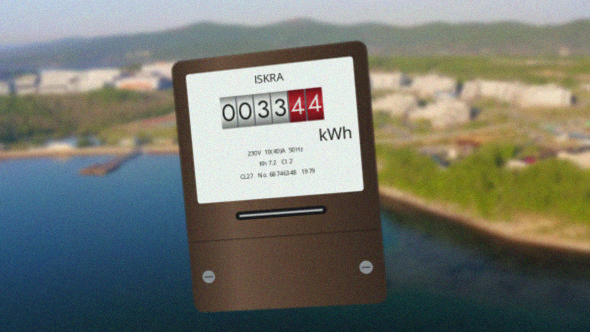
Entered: 33.44 (kWh)
